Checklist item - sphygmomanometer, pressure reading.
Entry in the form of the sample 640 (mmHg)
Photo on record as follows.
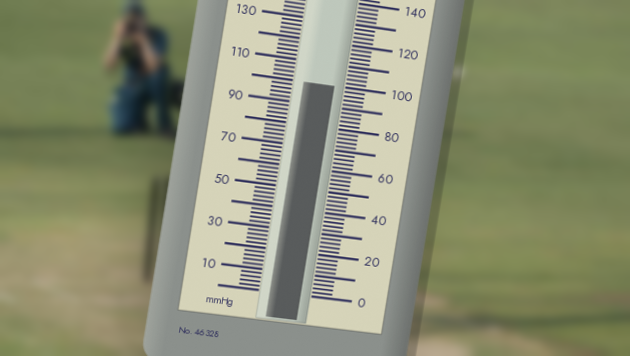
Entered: 100 (mmHg)
